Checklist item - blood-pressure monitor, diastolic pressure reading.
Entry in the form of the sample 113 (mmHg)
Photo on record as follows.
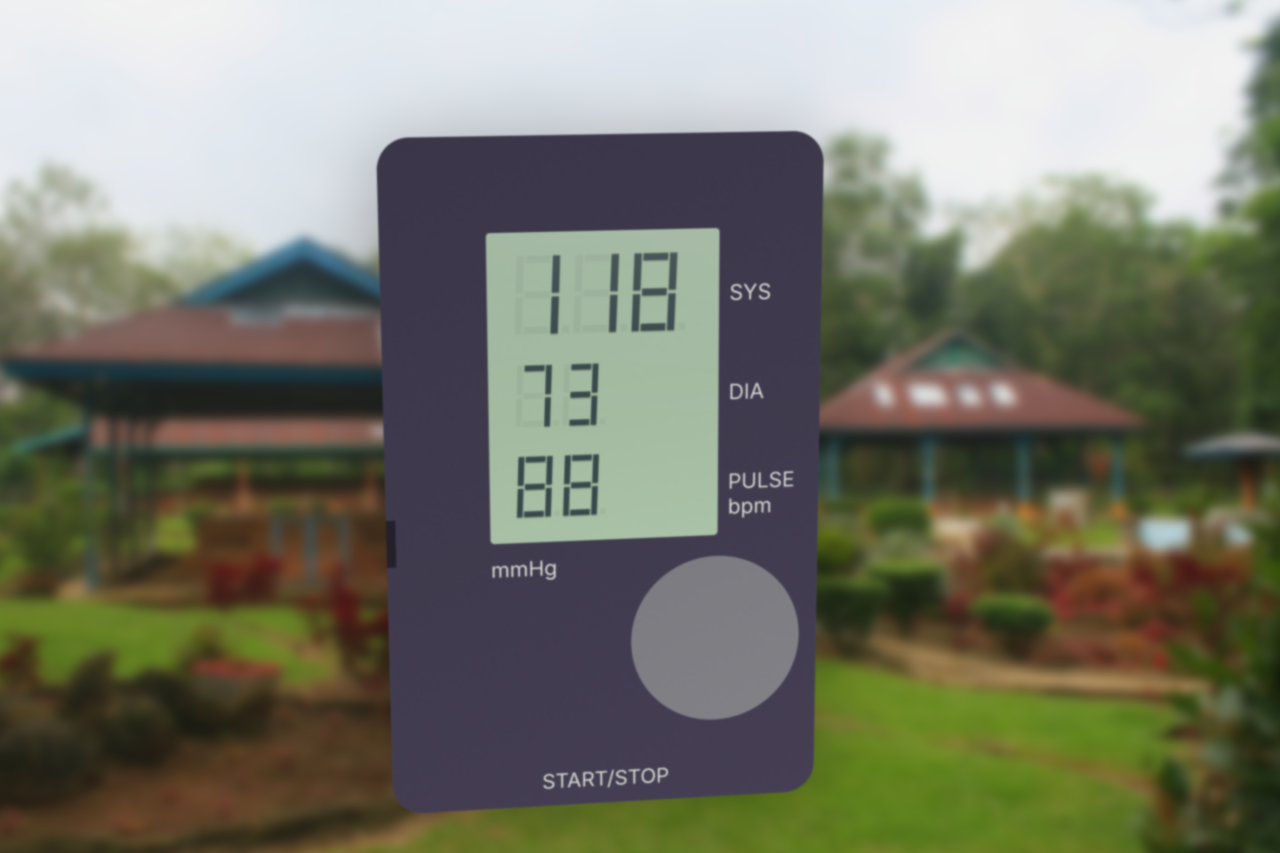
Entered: 73 (mmHg)
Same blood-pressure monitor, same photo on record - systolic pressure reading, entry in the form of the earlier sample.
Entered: 118 (mmHg)
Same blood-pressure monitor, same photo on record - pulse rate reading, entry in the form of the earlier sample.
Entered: 88 (bpm)
